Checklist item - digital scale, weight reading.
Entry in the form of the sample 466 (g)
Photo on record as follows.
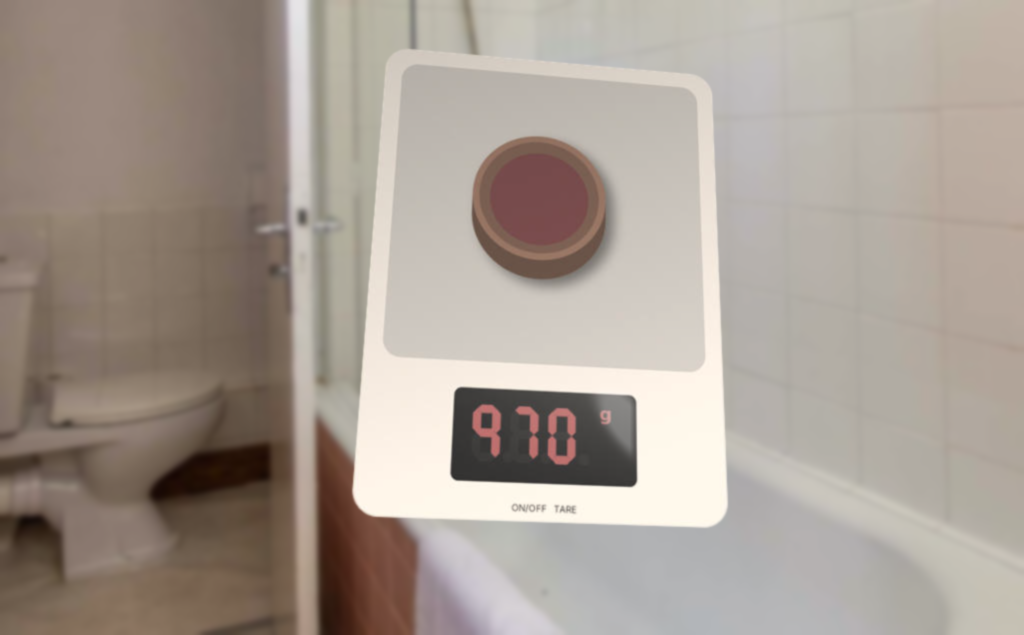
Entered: 970 (g)
